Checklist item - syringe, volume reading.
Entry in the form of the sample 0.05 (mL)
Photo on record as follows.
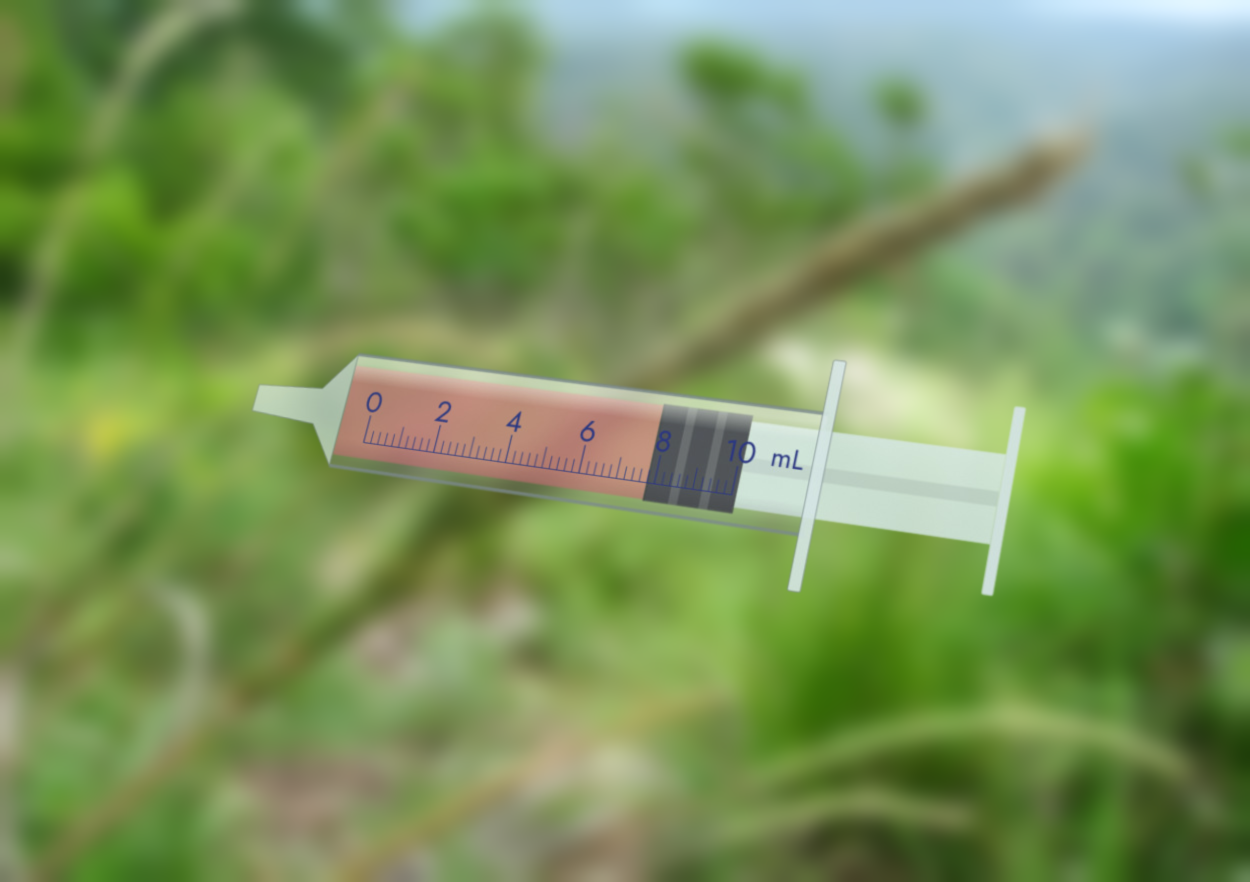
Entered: 7.8 (mL)
